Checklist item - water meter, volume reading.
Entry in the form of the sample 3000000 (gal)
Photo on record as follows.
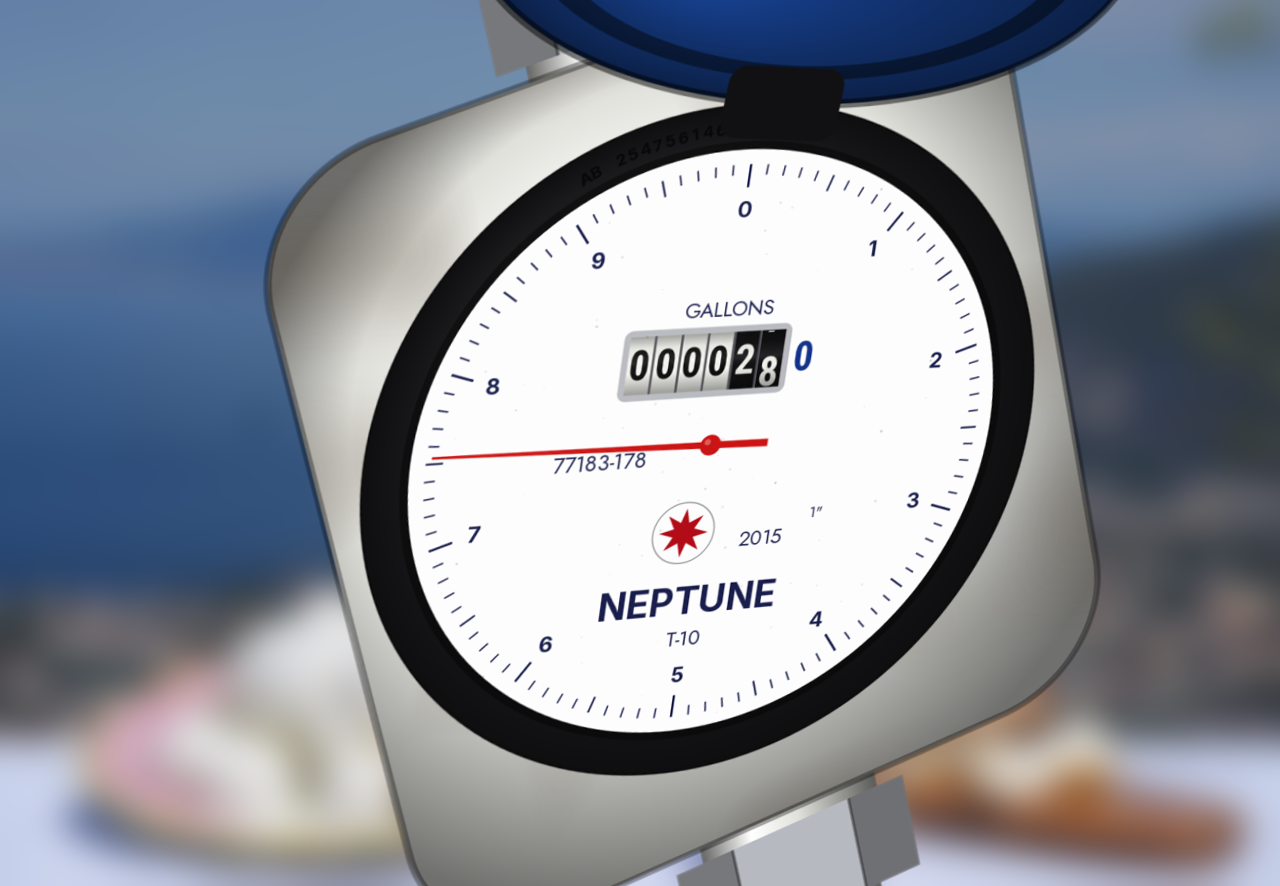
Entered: 277.5 (gal)
